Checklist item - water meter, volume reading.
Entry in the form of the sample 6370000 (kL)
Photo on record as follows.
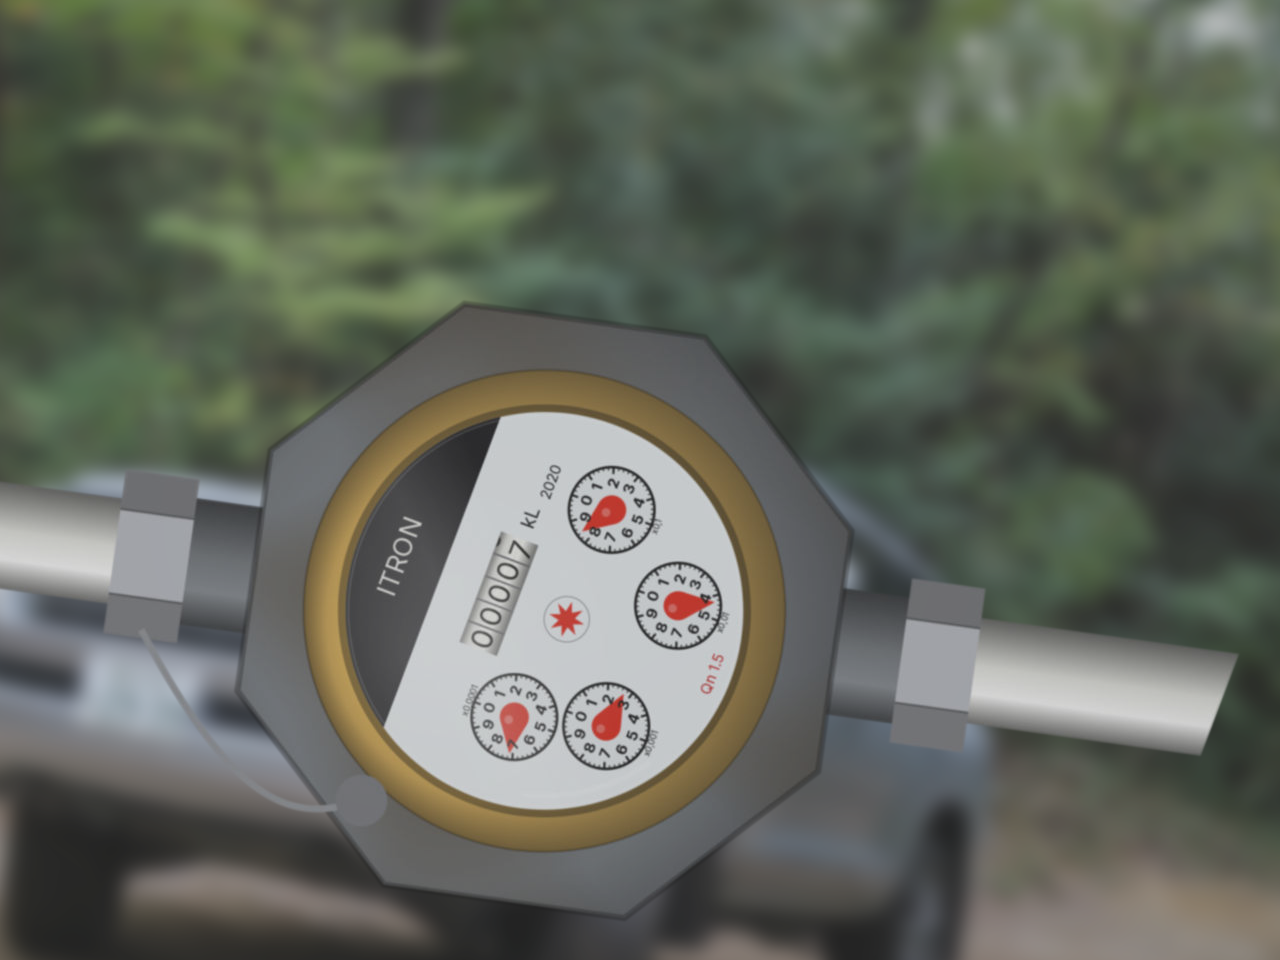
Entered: 6.8427 (kL)
